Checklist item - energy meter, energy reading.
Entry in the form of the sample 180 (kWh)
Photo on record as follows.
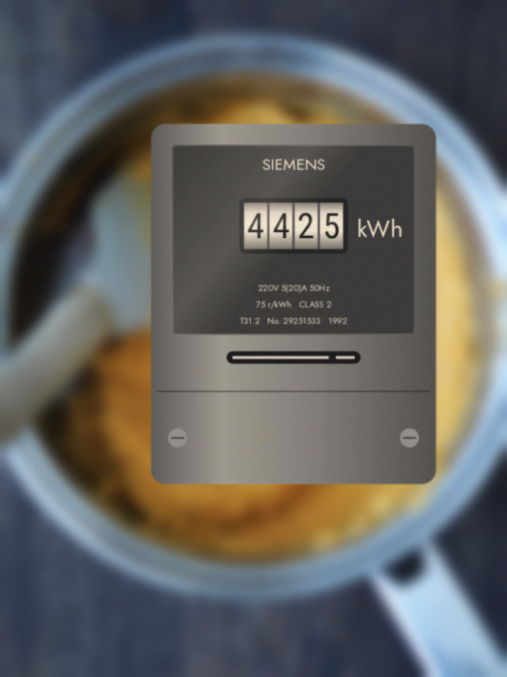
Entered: 4425 (kWh)
